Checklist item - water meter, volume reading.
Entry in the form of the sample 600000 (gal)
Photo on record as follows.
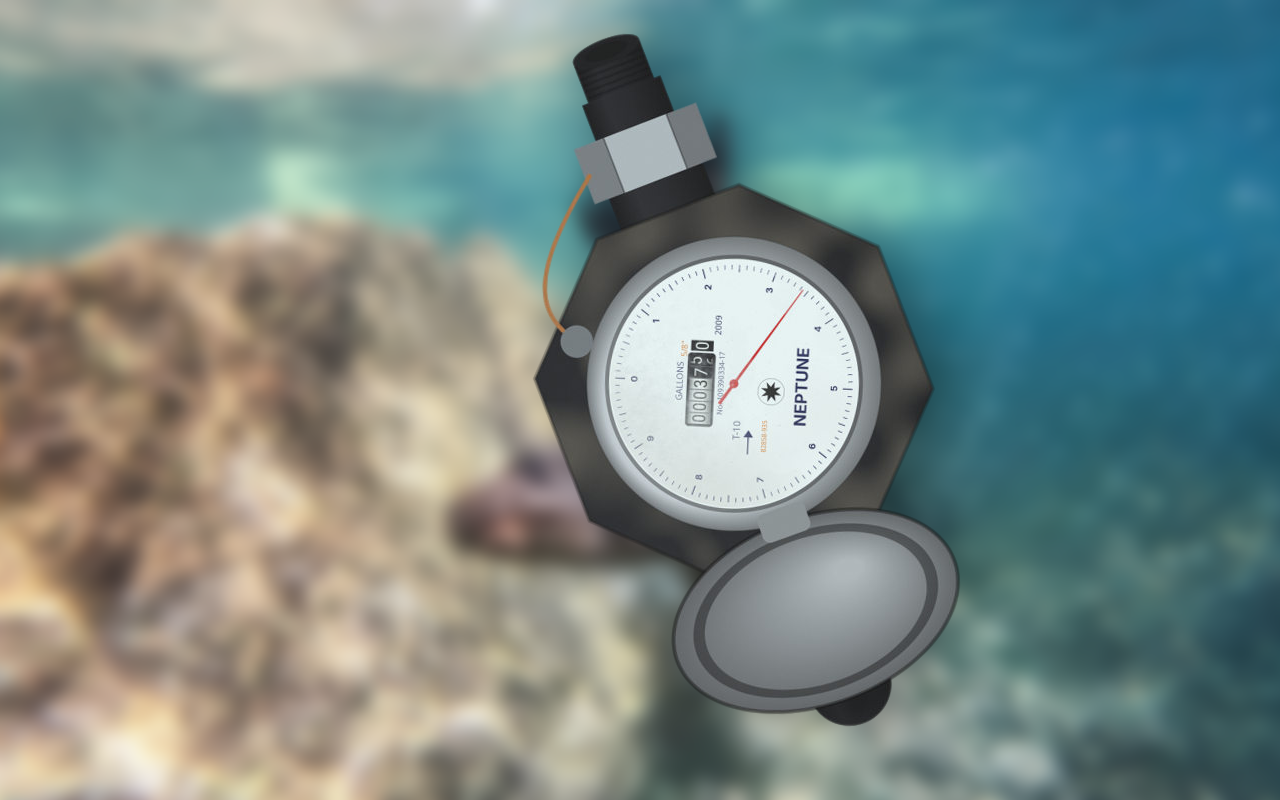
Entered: 3753.4 (gal)
